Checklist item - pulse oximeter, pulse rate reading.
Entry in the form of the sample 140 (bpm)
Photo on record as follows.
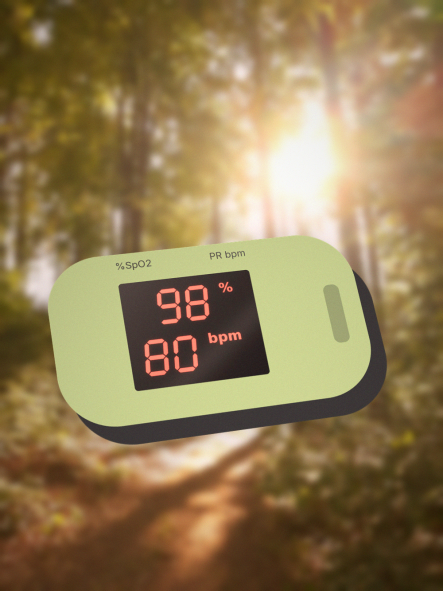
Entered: 80 (bpm)
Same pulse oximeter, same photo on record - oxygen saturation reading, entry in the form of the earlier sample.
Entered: 98 (%)
